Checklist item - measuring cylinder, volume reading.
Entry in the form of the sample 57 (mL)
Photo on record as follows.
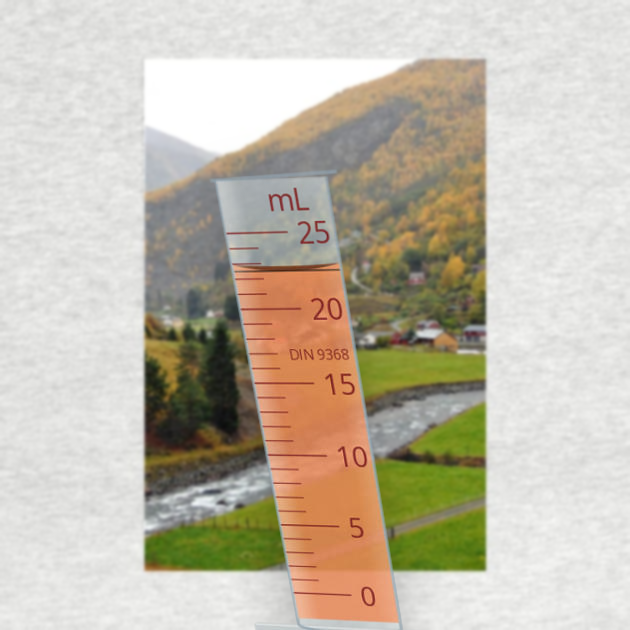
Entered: 22.5 (mL)
